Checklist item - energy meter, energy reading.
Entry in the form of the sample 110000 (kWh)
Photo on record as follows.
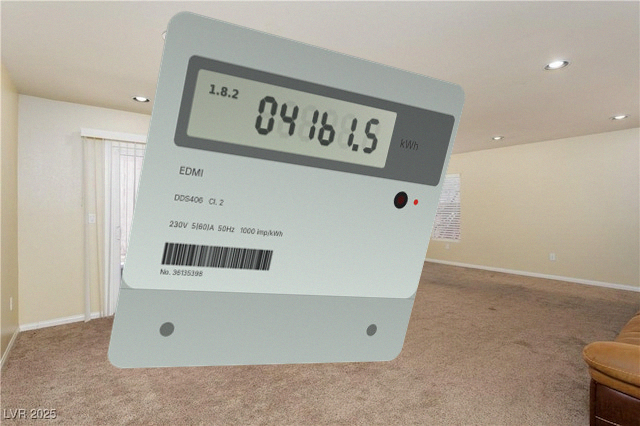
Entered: 4161.5 (kWh)
